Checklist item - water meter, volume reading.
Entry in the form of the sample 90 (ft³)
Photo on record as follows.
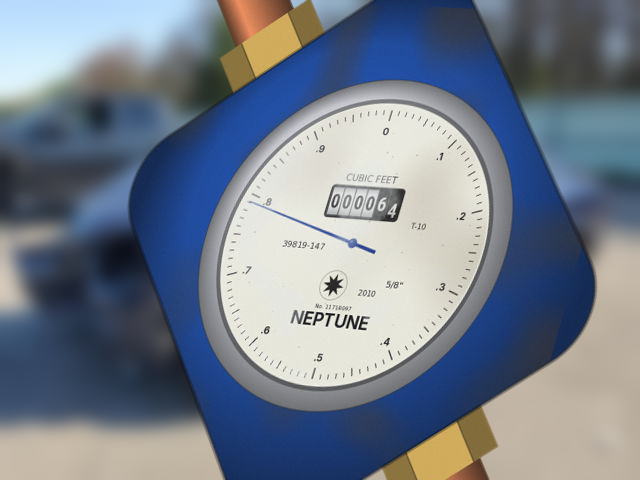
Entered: 63.79 (ft³)
